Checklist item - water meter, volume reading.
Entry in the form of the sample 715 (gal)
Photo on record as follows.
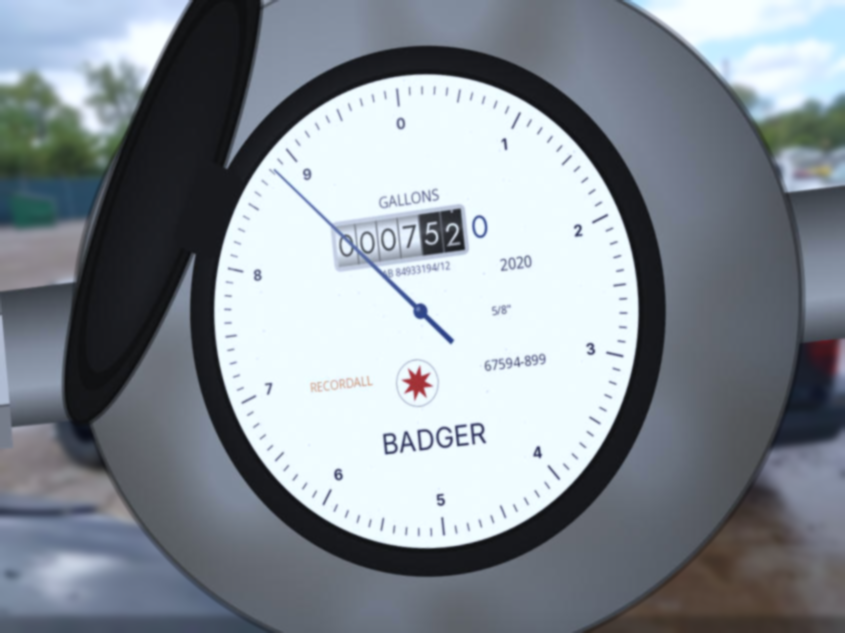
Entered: 7518.8 (gal)
